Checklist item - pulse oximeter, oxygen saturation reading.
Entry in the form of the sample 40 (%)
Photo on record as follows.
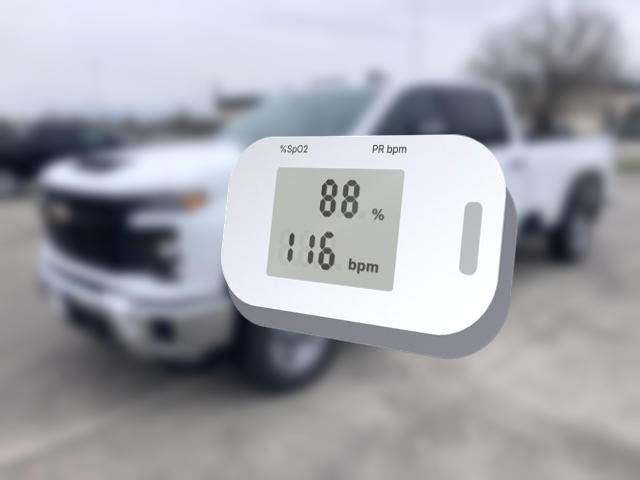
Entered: 88 (%)
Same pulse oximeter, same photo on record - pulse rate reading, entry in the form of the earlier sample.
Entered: 116 (bpm)
